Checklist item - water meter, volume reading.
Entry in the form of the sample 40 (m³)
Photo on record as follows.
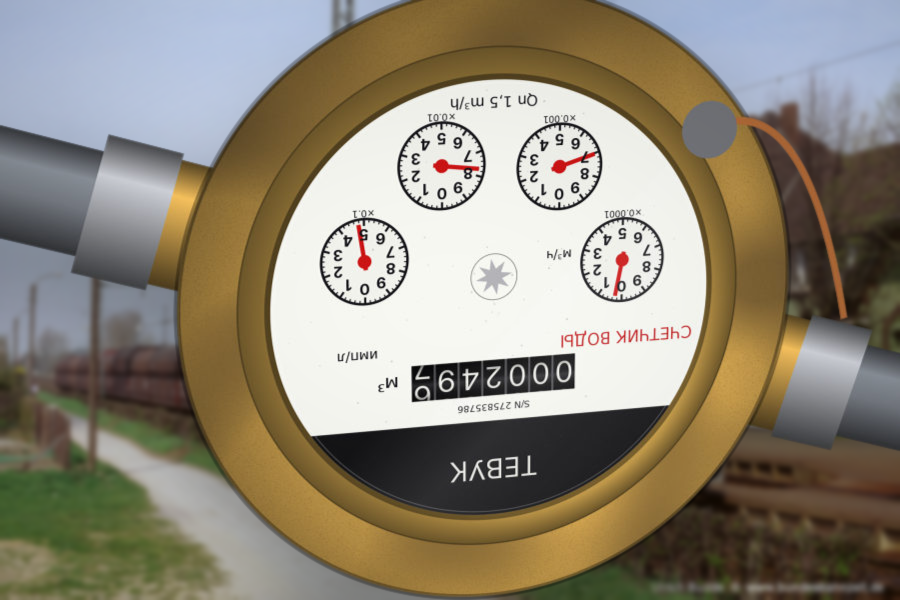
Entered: 2496.4770 (m³)
